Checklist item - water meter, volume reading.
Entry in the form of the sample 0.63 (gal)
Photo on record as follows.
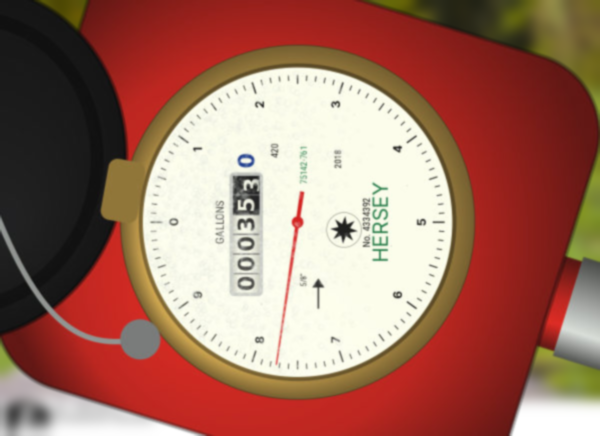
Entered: 3527.7 (gal)
